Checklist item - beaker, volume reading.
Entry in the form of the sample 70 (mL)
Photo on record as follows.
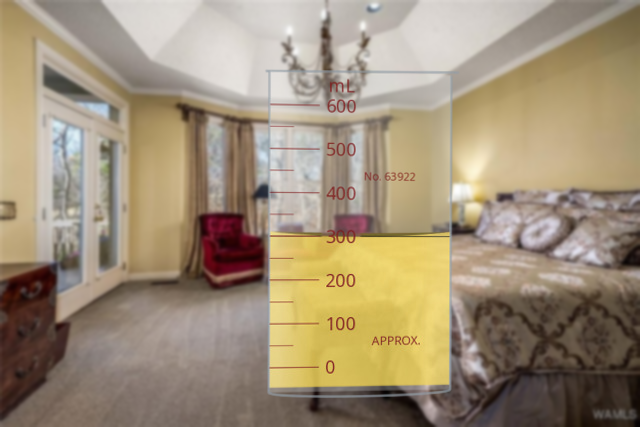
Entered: 300 (mL)
